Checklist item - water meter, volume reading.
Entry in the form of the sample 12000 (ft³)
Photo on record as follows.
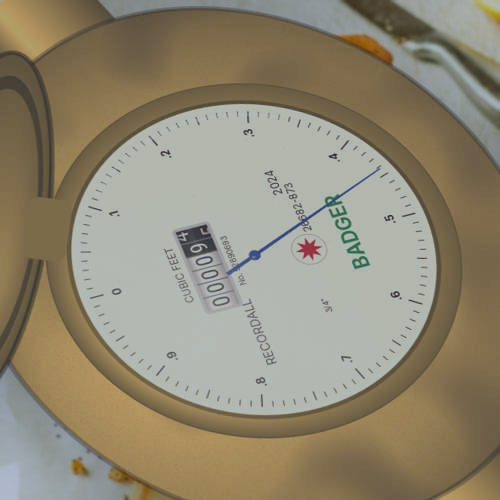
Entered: 94.44 (ft³)
